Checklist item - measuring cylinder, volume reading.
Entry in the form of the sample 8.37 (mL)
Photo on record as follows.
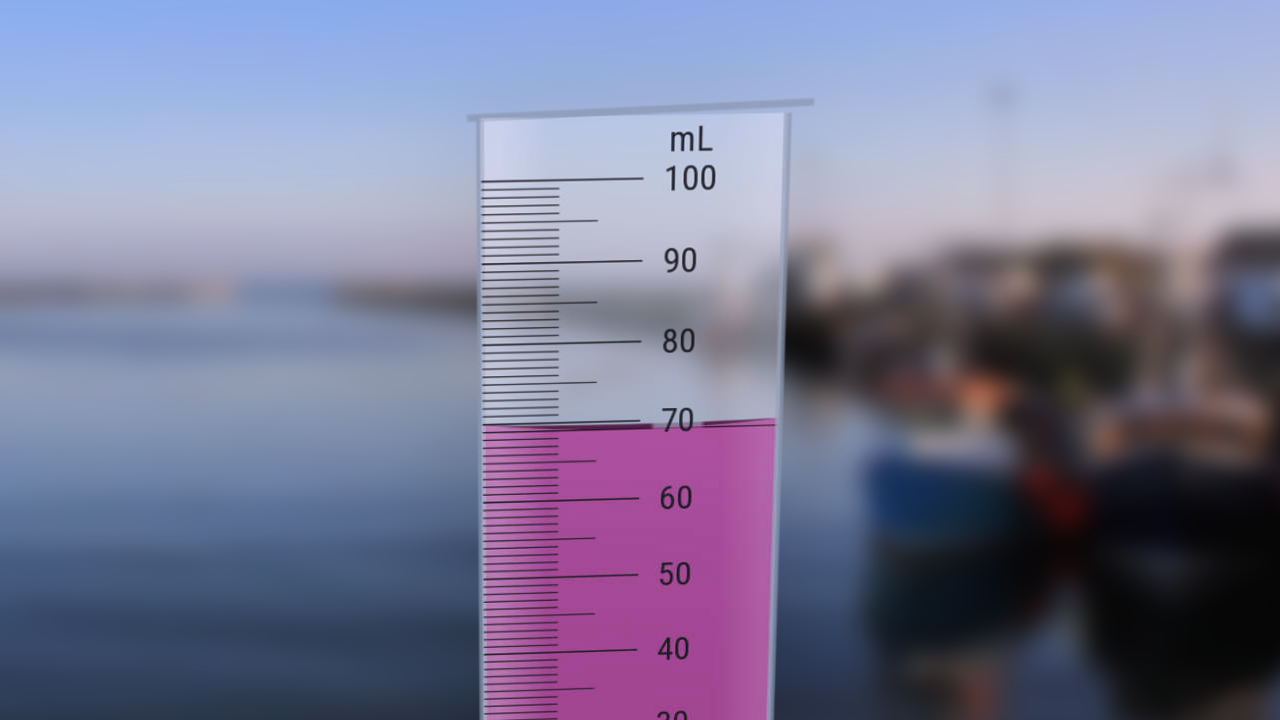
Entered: 69 (mL)
